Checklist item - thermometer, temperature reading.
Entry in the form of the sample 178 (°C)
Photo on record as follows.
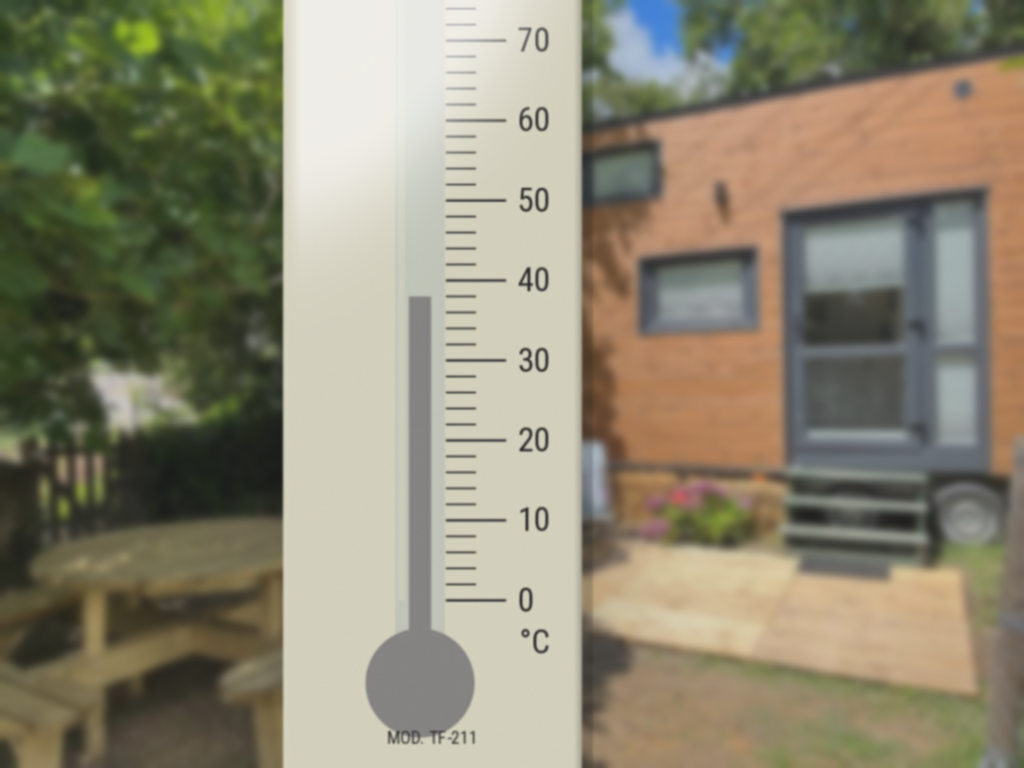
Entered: 38 (°C)
